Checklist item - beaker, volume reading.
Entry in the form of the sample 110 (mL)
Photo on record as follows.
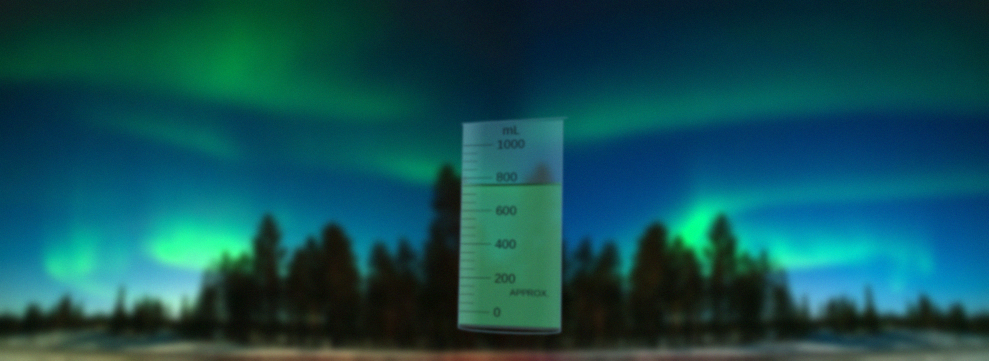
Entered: 750 (mL)
